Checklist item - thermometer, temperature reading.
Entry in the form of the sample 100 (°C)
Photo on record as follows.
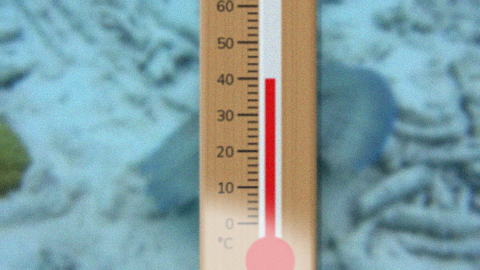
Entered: 40 (°C)
